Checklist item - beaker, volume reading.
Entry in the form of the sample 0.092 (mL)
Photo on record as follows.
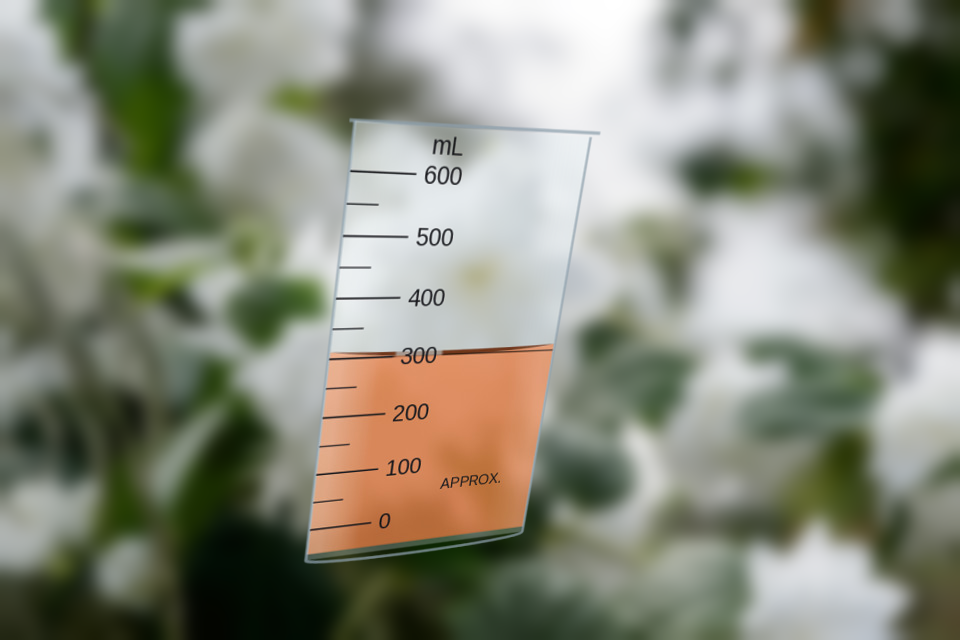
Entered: 300 (mL)
